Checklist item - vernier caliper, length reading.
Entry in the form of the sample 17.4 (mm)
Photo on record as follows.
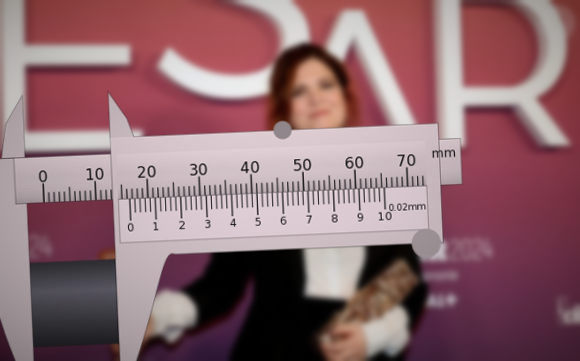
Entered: 16.5 (mm)
